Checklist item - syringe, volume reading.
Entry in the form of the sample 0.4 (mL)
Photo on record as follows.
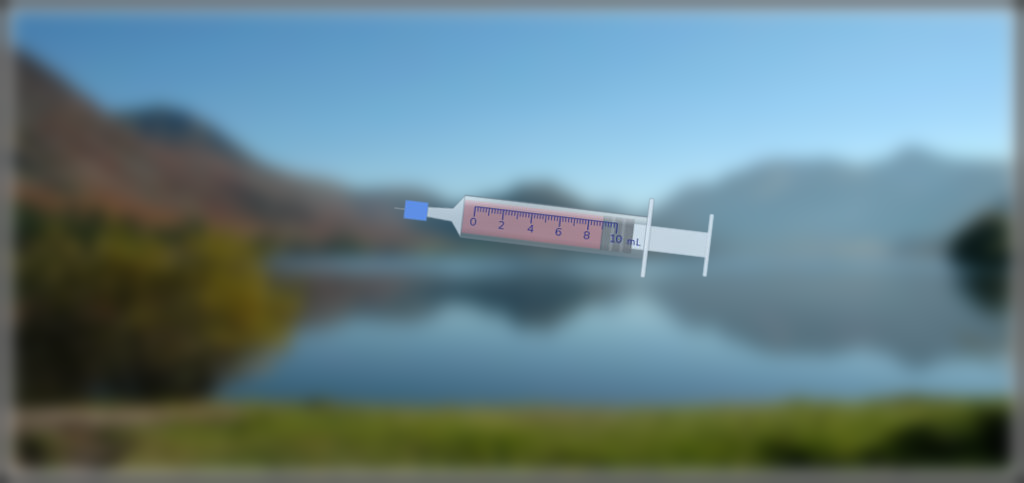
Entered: 9 (mL)
